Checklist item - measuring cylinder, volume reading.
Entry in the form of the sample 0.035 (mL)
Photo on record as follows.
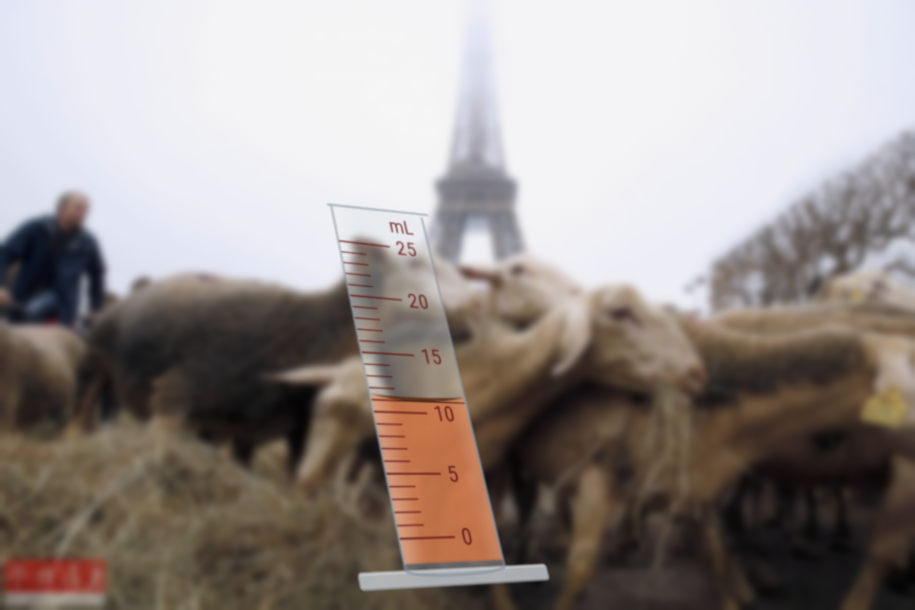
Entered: 11 (mL)
